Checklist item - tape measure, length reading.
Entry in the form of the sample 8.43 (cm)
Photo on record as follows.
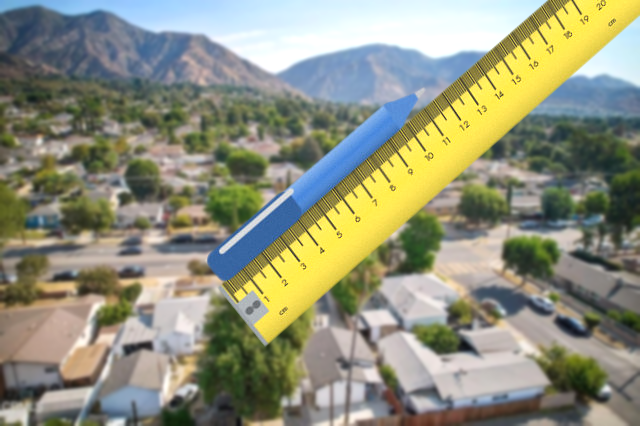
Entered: 11.5 (cm)
